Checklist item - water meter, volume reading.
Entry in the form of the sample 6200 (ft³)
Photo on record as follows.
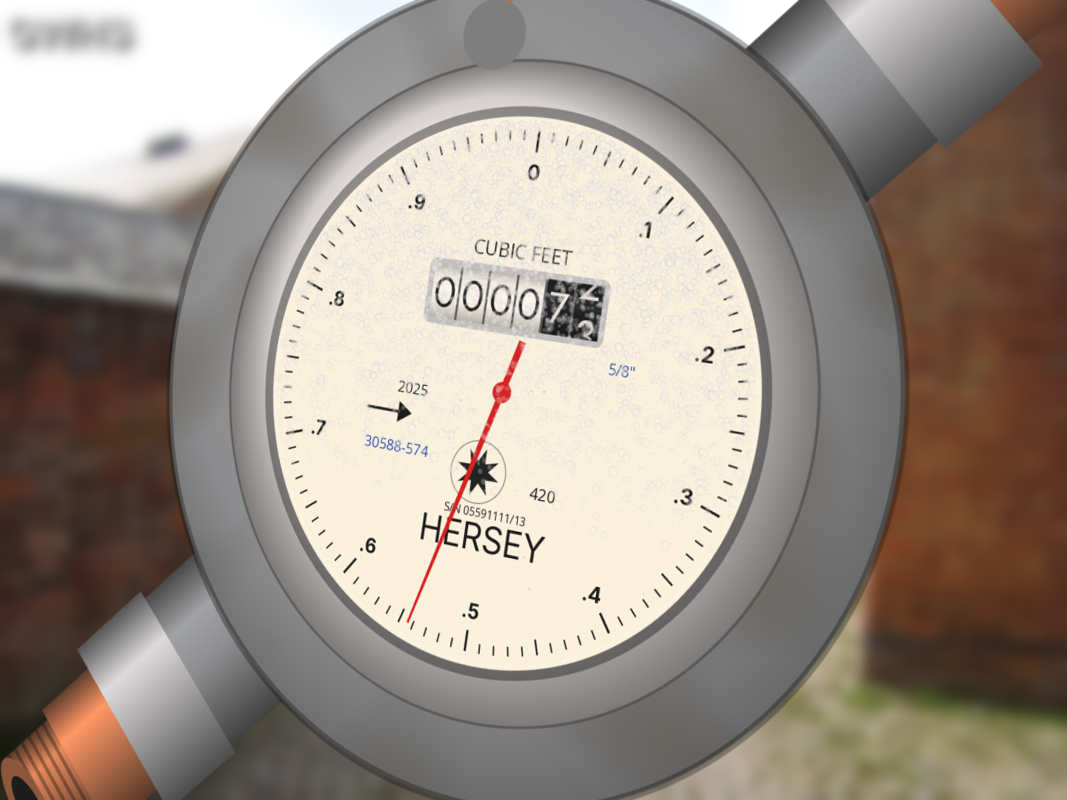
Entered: 72.54 (ft³)
